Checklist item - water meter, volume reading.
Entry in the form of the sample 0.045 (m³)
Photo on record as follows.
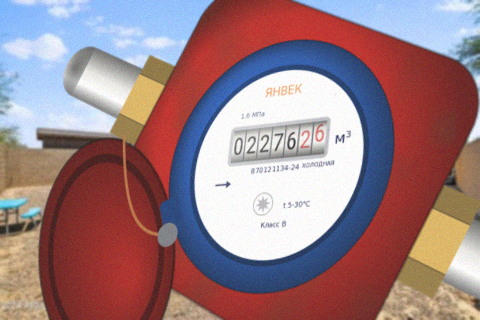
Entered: 2276.26 (m³)
